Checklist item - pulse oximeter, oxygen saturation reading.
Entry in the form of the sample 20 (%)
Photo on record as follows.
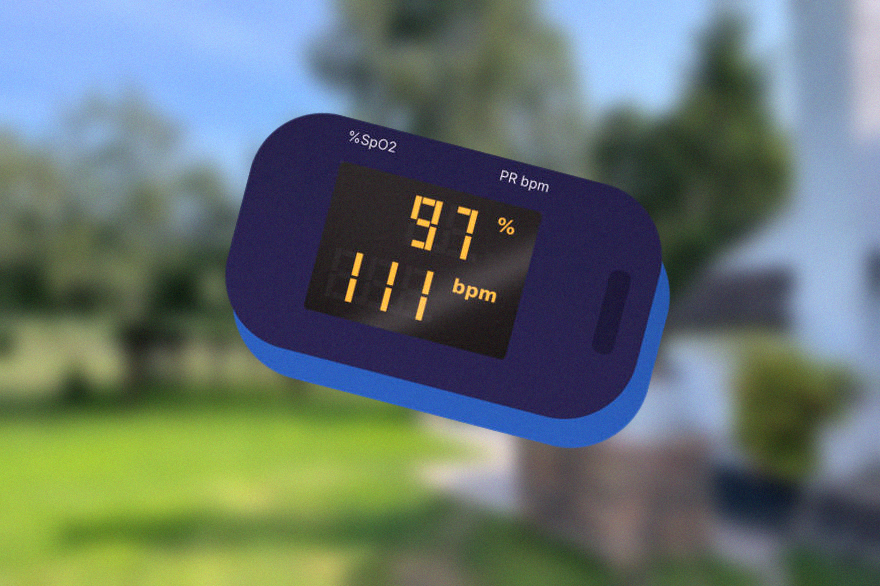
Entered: 97 (%)
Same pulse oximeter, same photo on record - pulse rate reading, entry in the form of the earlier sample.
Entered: 111 (bpm)
